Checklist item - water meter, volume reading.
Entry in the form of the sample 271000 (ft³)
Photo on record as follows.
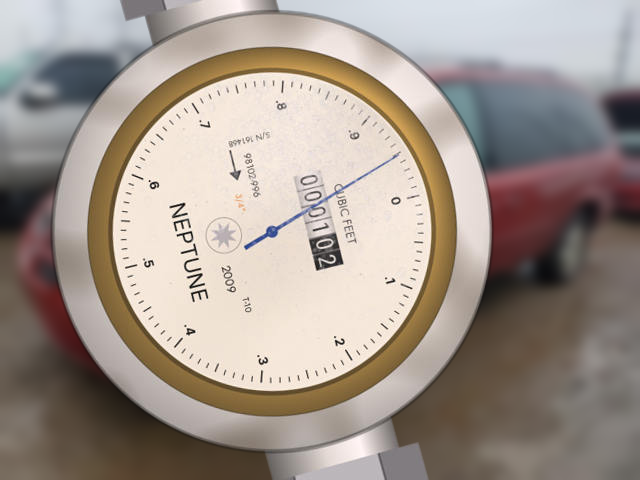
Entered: 101.95 (ft³)
